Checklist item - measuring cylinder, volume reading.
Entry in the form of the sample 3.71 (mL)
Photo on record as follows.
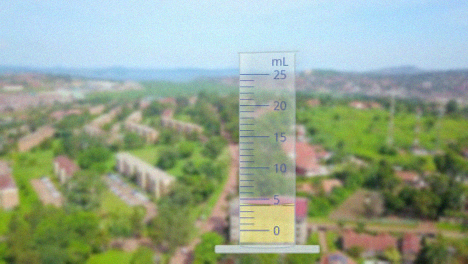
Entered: 4 (mL)
